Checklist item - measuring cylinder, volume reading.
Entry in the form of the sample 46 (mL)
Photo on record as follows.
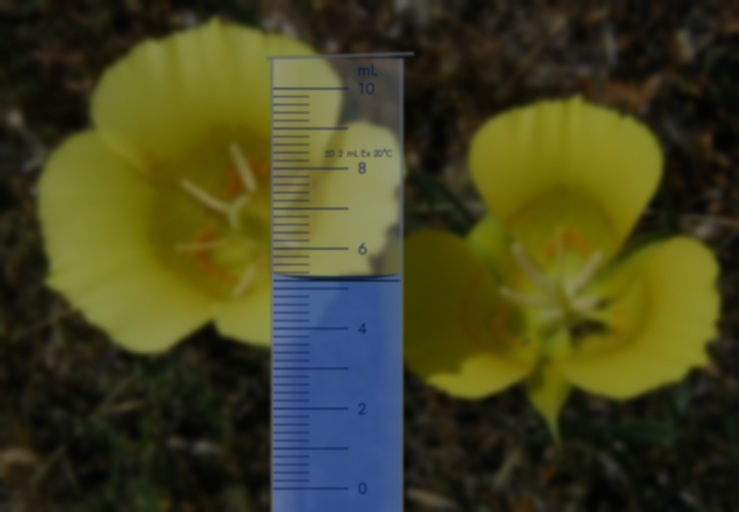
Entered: 5.2 (mL)
